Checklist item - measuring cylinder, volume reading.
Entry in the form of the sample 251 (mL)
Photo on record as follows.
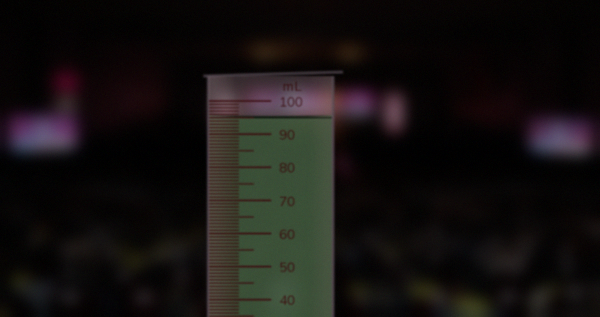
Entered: 95 (mL)
